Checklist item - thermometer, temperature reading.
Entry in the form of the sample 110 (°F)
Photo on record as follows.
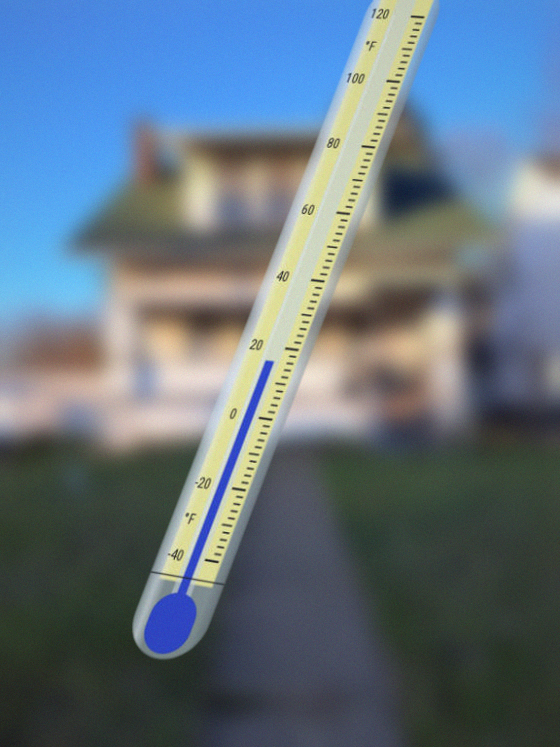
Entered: 16 (°F)
